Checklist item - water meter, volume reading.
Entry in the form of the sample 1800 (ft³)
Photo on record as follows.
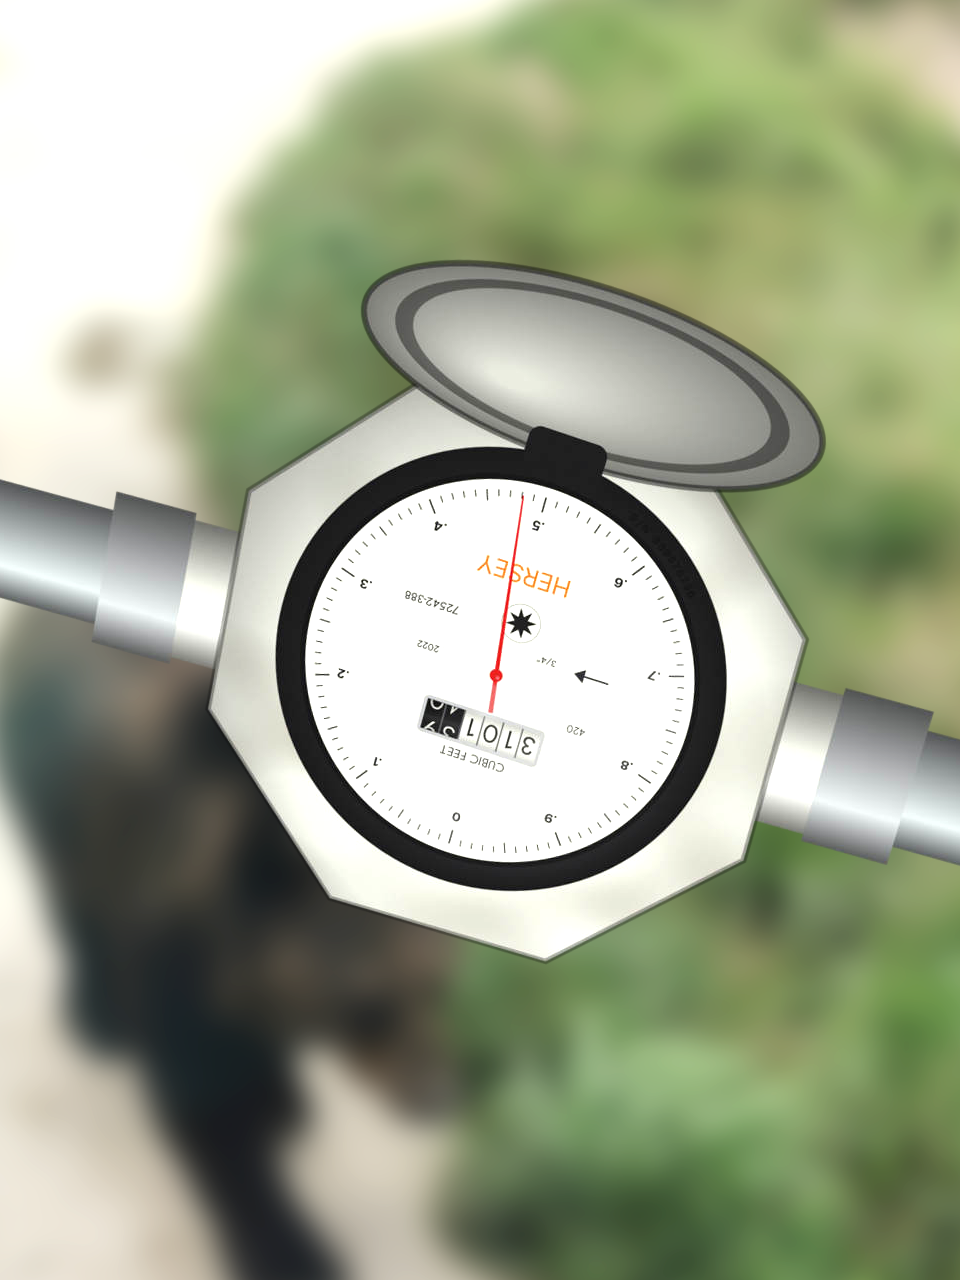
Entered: 310139.48 (ft³)
